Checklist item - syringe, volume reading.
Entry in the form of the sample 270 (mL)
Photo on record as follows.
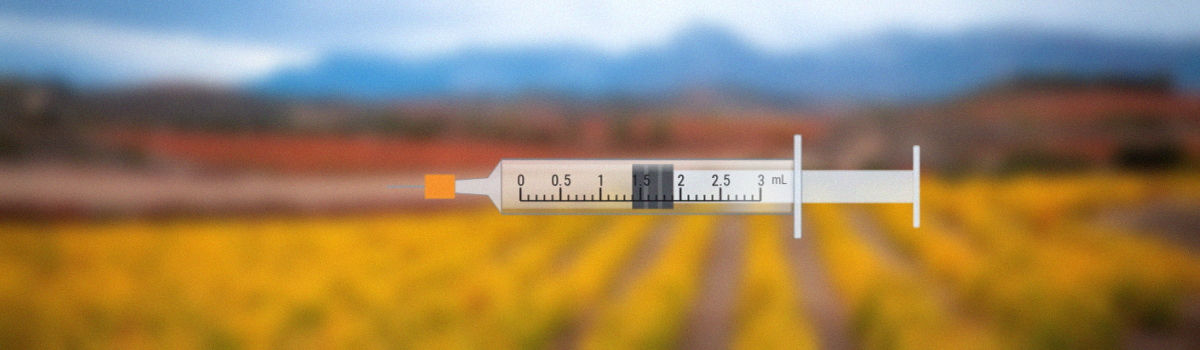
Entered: 1.4 (mL)
